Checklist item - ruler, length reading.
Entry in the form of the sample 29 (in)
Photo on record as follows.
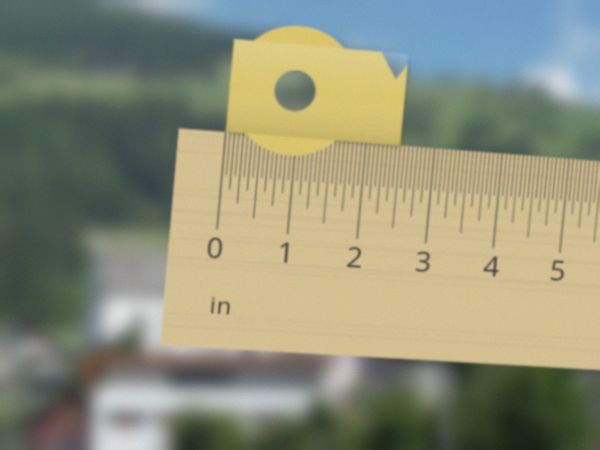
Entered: 2.5 (in)
